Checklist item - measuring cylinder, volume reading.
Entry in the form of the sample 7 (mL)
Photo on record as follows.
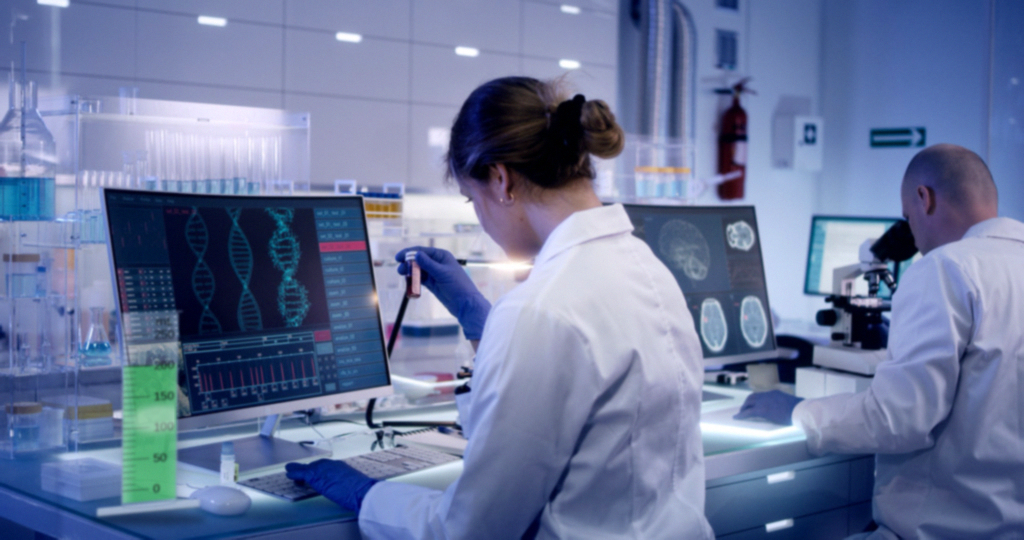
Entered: 200 (mL)
